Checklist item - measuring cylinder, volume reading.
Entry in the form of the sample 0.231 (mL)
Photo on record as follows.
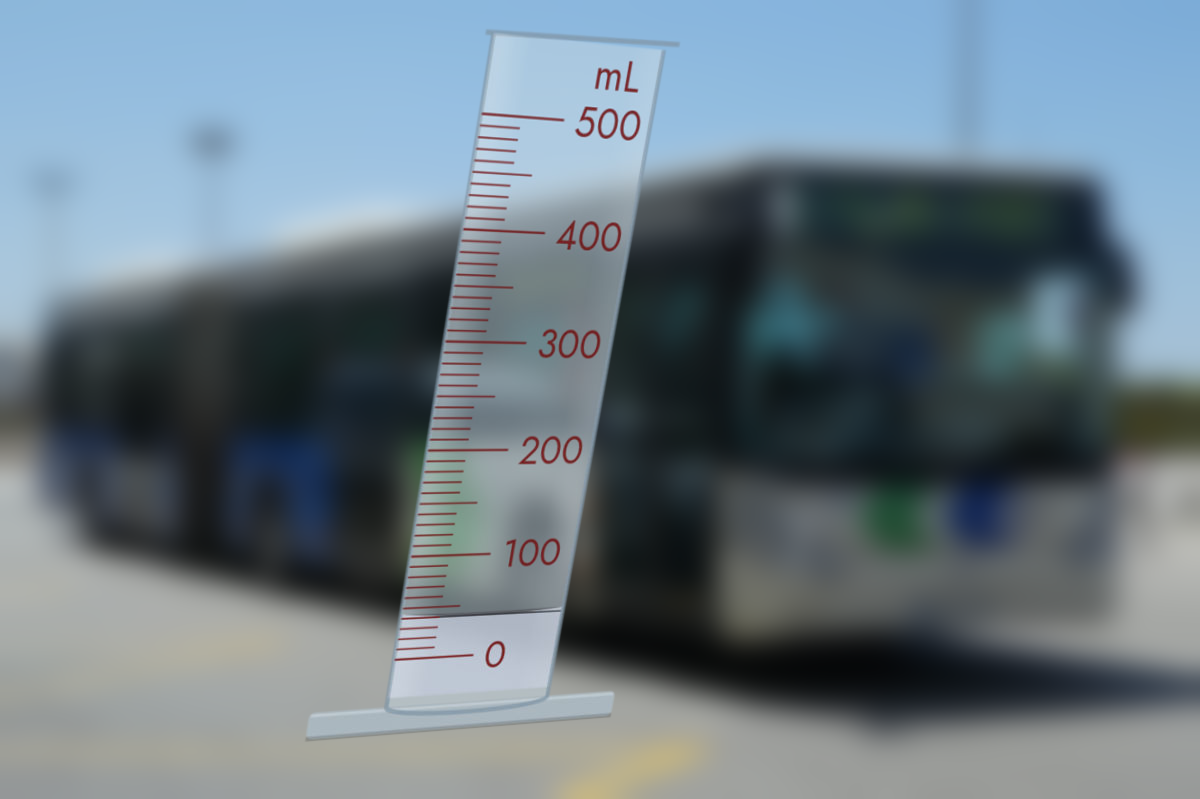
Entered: 40 (mL)
